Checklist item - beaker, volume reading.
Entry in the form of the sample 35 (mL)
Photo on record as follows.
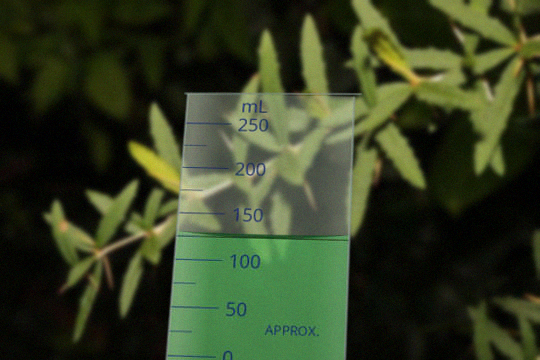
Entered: 125 (mL)
